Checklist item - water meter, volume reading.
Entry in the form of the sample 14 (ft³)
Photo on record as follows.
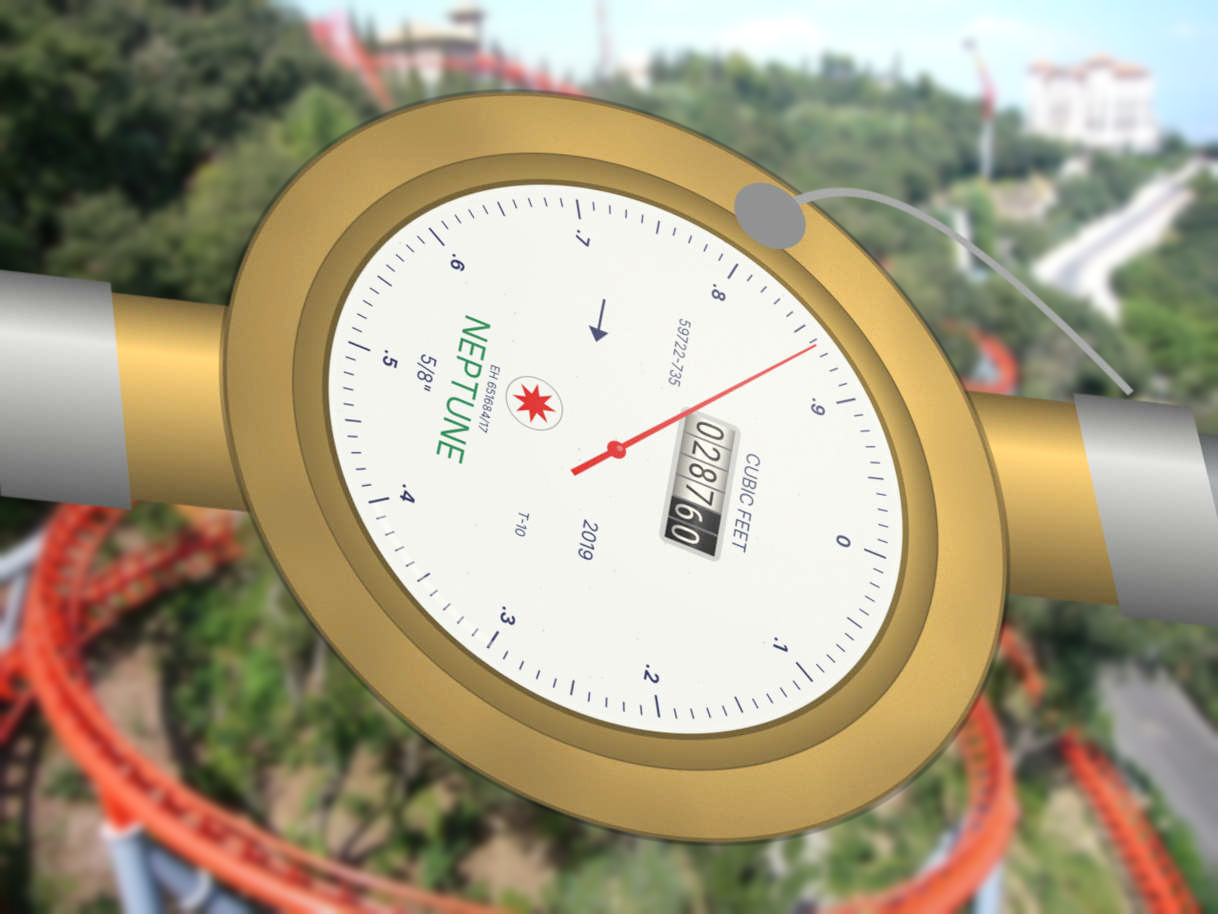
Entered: 28759.86 (ft³)
